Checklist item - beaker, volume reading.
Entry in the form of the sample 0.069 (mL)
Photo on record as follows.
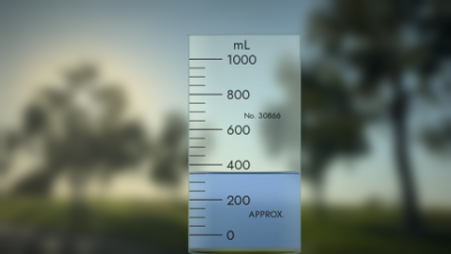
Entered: 350 (mL)
